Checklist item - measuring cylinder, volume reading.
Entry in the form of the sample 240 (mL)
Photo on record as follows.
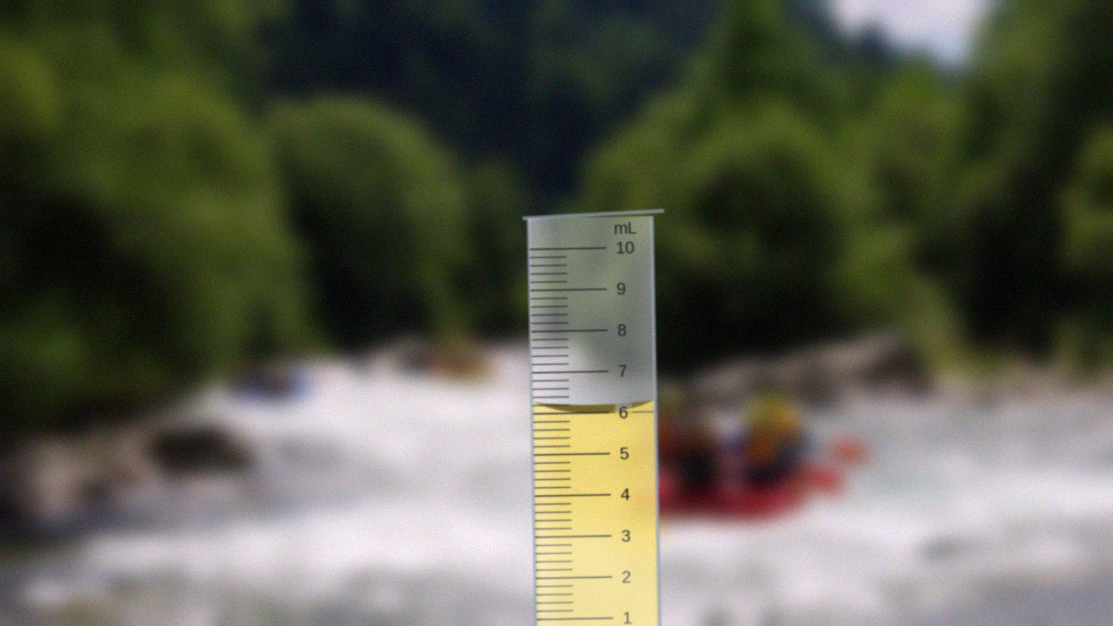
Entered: 6 (mL)
